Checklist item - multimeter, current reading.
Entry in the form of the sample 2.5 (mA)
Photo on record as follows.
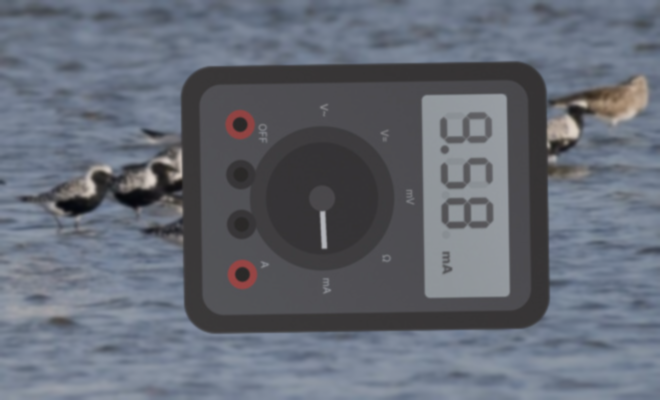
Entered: 9.58 (mA)
